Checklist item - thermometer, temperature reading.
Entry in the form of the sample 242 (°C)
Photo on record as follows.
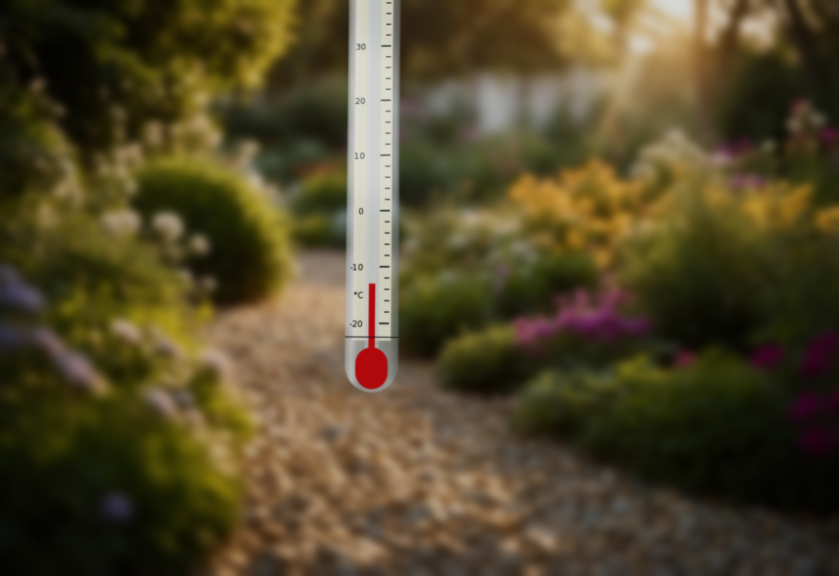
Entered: -13 (°C)
